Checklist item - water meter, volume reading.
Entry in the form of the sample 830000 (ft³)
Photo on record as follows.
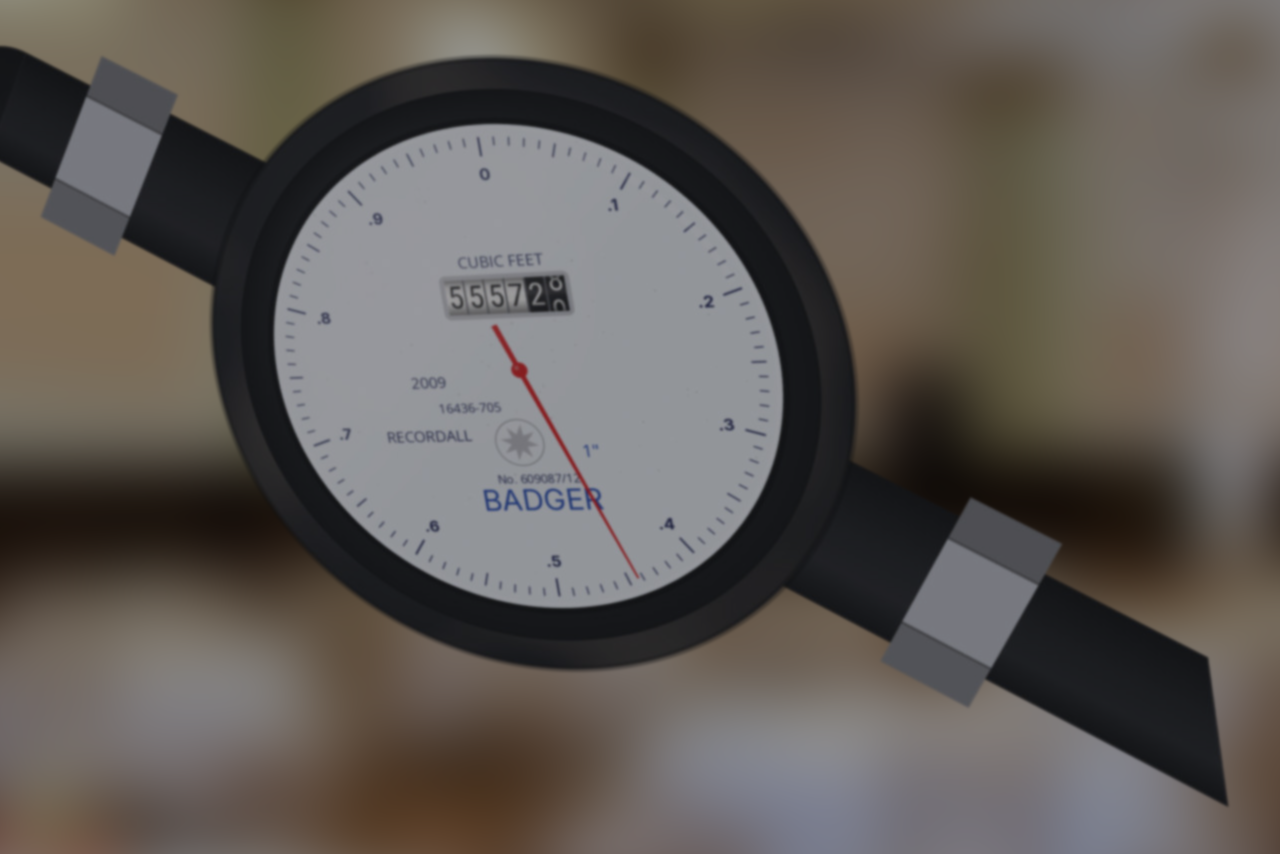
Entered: 555728.44 (ft³)
